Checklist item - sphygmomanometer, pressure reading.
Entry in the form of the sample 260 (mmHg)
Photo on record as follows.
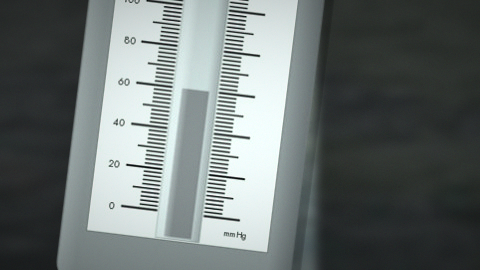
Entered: 60 (mmHg)
